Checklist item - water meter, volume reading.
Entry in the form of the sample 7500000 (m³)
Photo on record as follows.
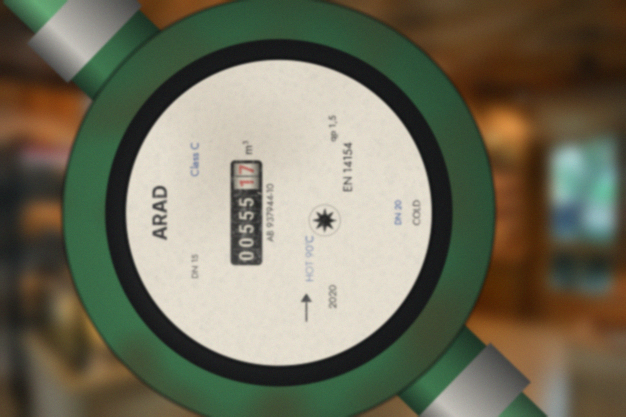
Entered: 555.17 (m³)
